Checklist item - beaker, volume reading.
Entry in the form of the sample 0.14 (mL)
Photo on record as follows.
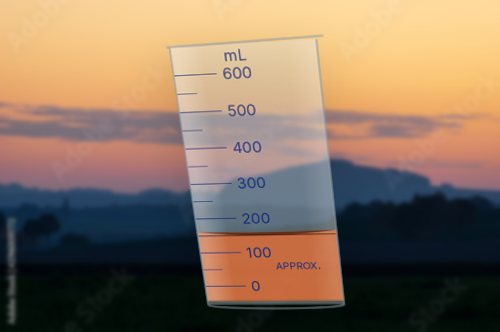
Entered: 150 (mL)
